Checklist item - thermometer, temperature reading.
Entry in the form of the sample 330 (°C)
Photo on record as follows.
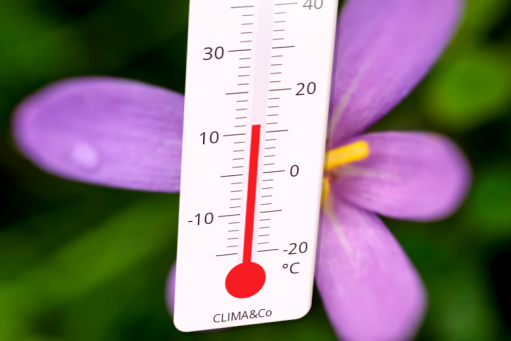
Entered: 12 (°C)
